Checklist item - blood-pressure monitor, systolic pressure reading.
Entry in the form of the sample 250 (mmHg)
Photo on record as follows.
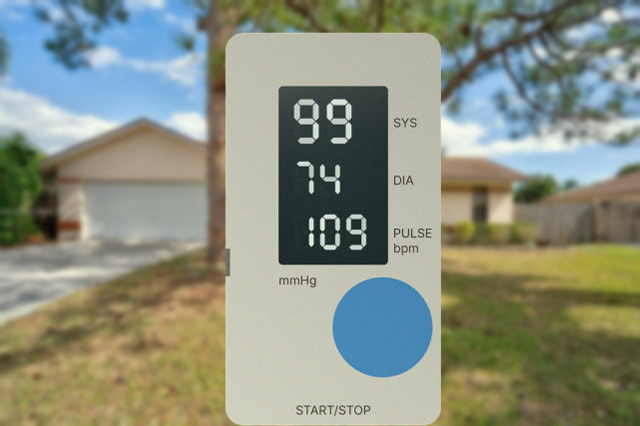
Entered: 99 (mmHg)
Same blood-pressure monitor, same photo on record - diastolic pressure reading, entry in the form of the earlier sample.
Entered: 74 (mmHg)
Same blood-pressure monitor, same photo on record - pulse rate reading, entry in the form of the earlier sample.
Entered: 109 (bpm)
